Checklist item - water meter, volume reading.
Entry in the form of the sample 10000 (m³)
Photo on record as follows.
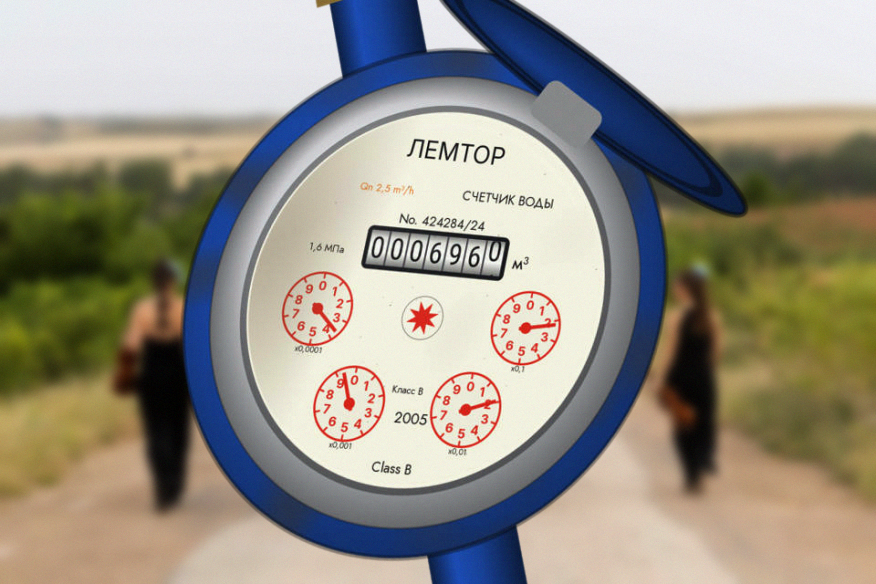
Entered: 6960.2193 (m³)
